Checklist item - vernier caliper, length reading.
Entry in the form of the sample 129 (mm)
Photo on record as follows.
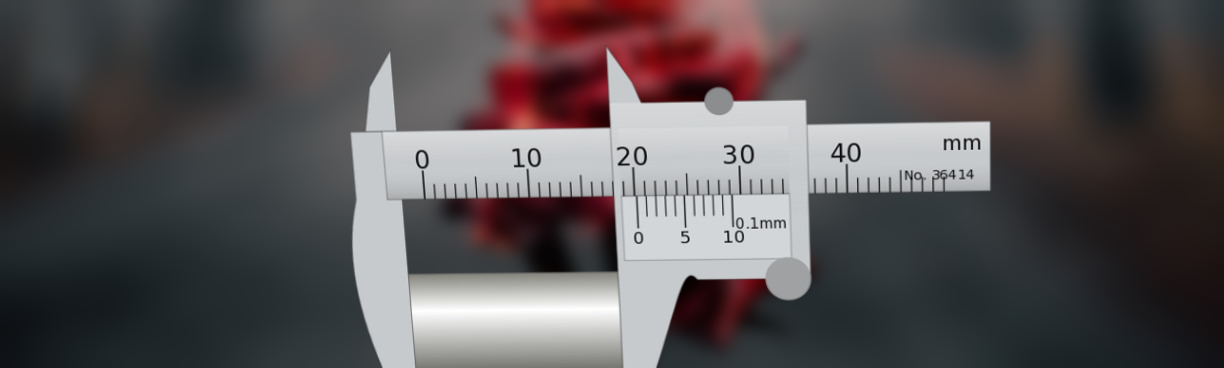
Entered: 20.2 (mm)
